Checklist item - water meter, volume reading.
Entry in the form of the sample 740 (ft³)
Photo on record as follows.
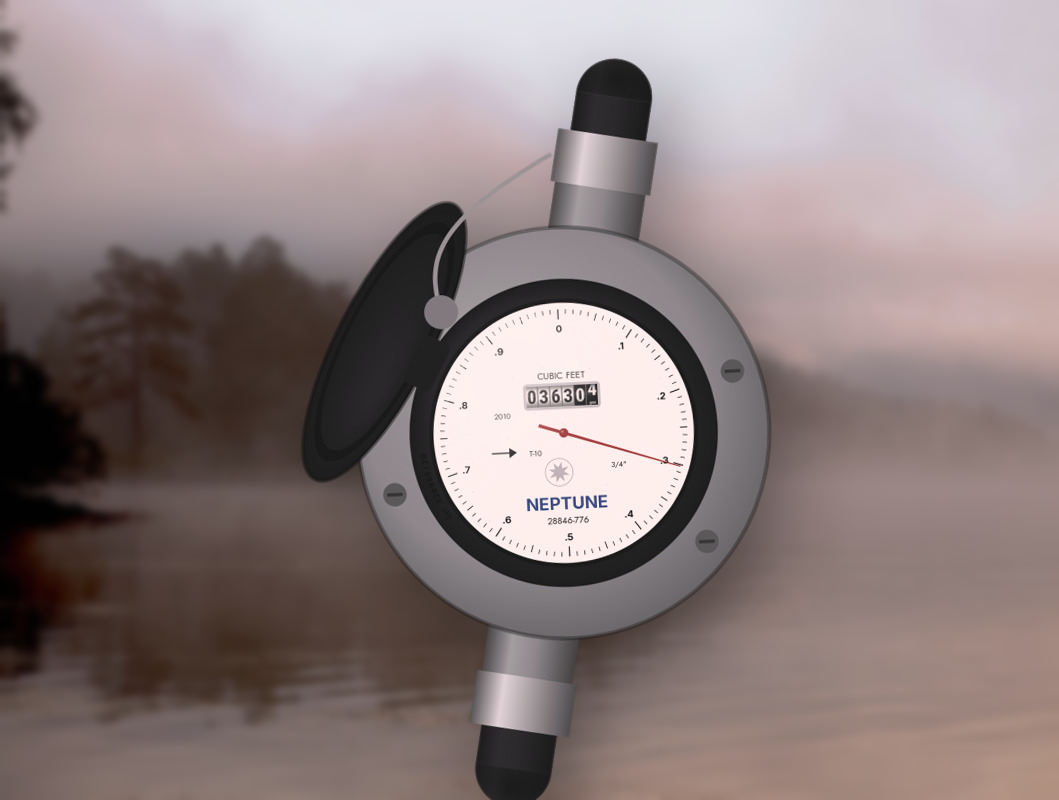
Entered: 36304.30 (ft³)
